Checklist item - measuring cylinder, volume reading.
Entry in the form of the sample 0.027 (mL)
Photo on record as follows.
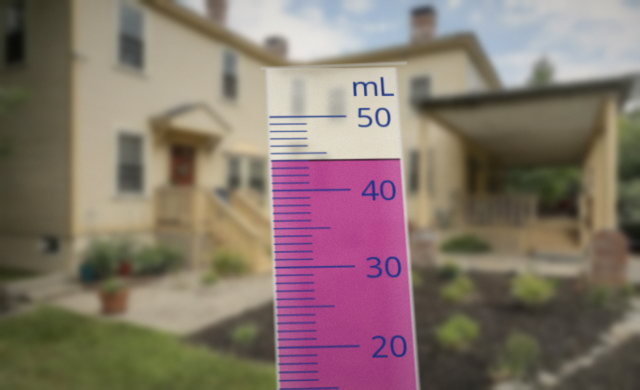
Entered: 44 (mL)
